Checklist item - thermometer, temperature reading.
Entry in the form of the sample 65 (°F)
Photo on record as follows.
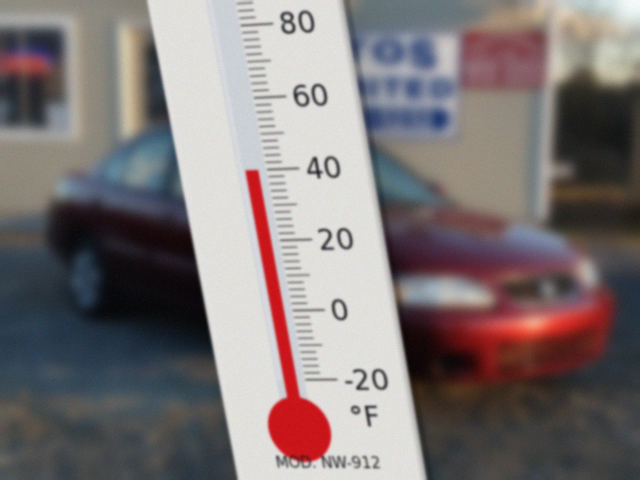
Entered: 40 (°F)
